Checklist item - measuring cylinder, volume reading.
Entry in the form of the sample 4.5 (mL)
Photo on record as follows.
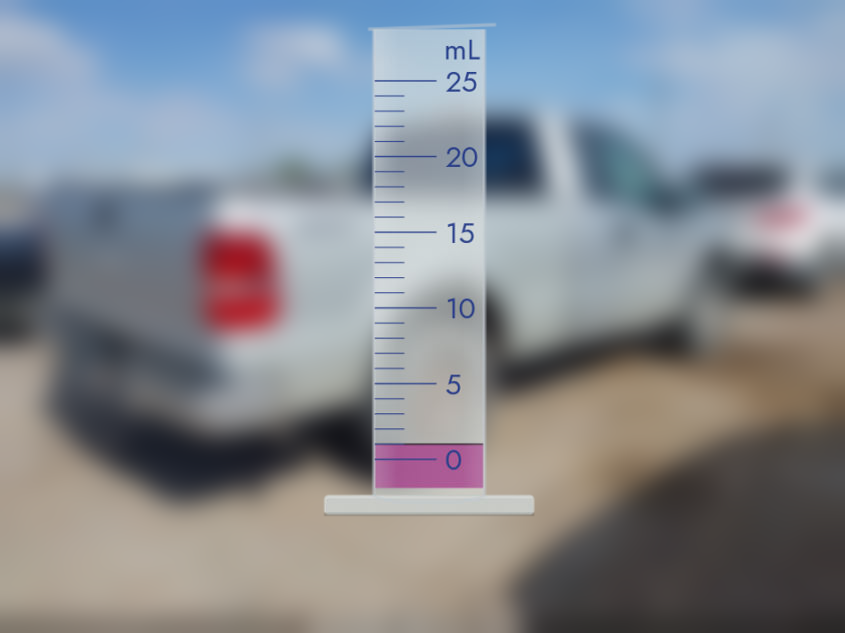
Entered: 1 (mL)
